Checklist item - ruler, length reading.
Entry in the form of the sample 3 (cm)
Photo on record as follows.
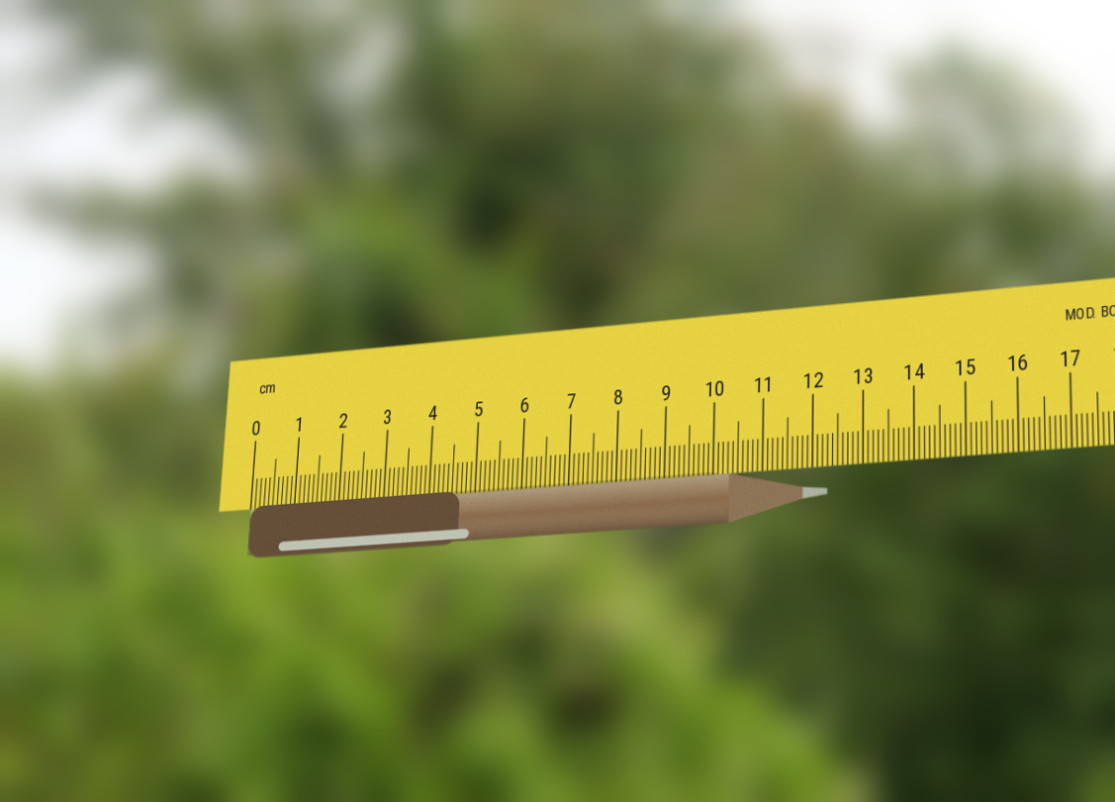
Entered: 12.3 (cm)
